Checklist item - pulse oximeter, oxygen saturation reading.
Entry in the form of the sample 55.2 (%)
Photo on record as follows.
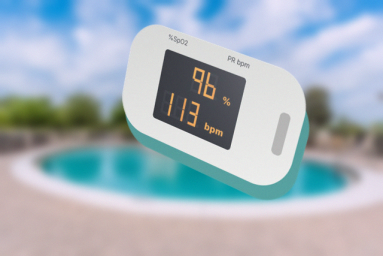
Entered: 96 (%)
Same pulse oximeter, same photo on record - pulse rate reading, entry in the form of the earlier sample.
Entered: 113 (bpm)
